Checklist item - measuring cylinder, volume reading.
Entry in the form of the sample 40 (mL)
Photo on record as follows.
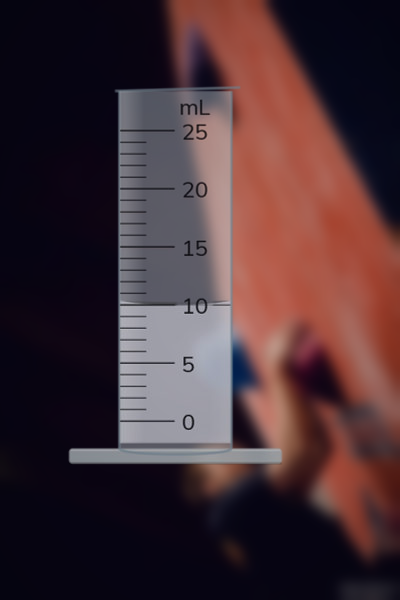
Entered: 10 (mL)
